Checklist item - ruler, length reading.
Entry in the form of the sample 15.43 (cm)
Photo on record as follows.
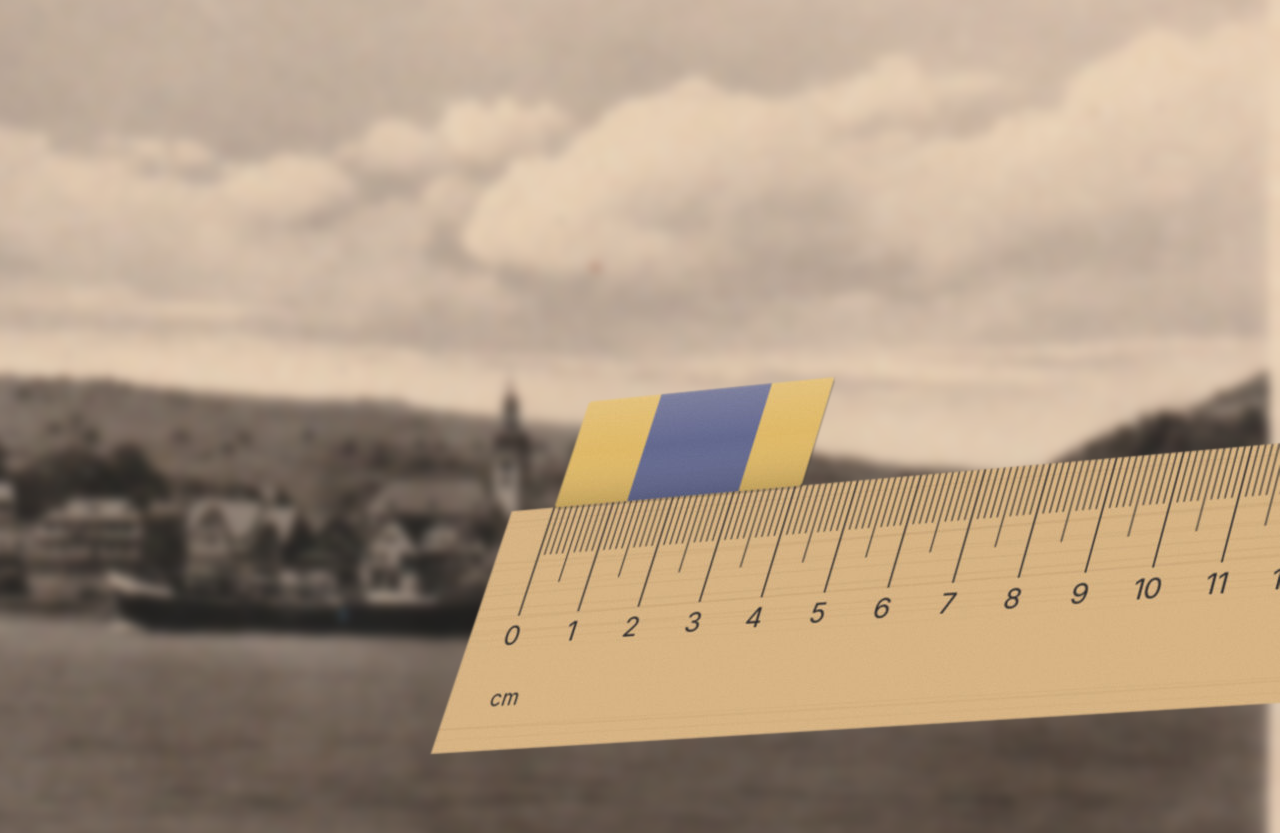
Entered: 4.1 (cm)
